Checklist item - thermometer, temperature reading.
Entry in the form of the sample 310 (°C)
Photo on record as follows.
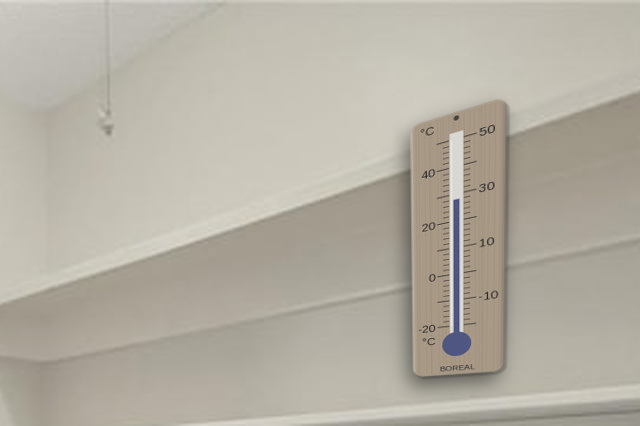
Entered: 28 (°C)
